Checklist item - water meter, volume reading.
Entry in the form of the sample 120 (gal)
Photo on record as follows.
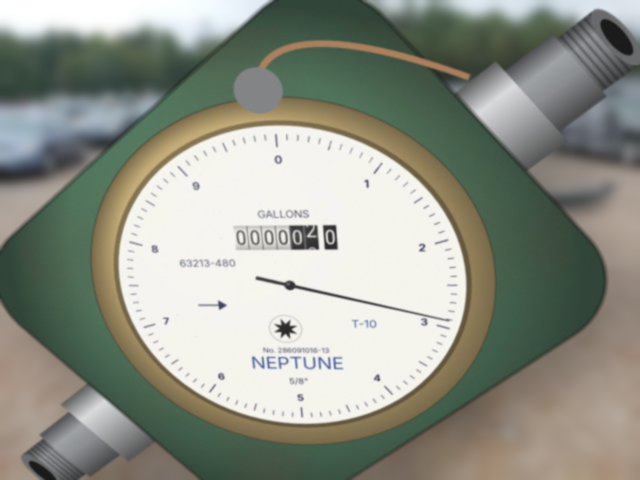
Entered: 22.9 (gal)
